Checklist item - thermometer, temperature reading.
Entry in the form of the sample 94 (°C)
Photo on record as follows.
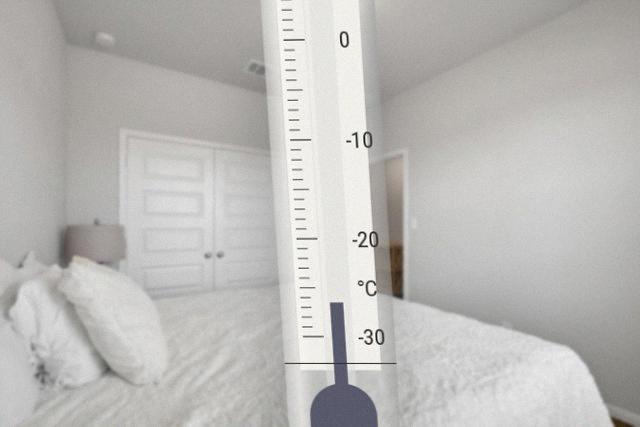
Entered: -26.5 (°C)
